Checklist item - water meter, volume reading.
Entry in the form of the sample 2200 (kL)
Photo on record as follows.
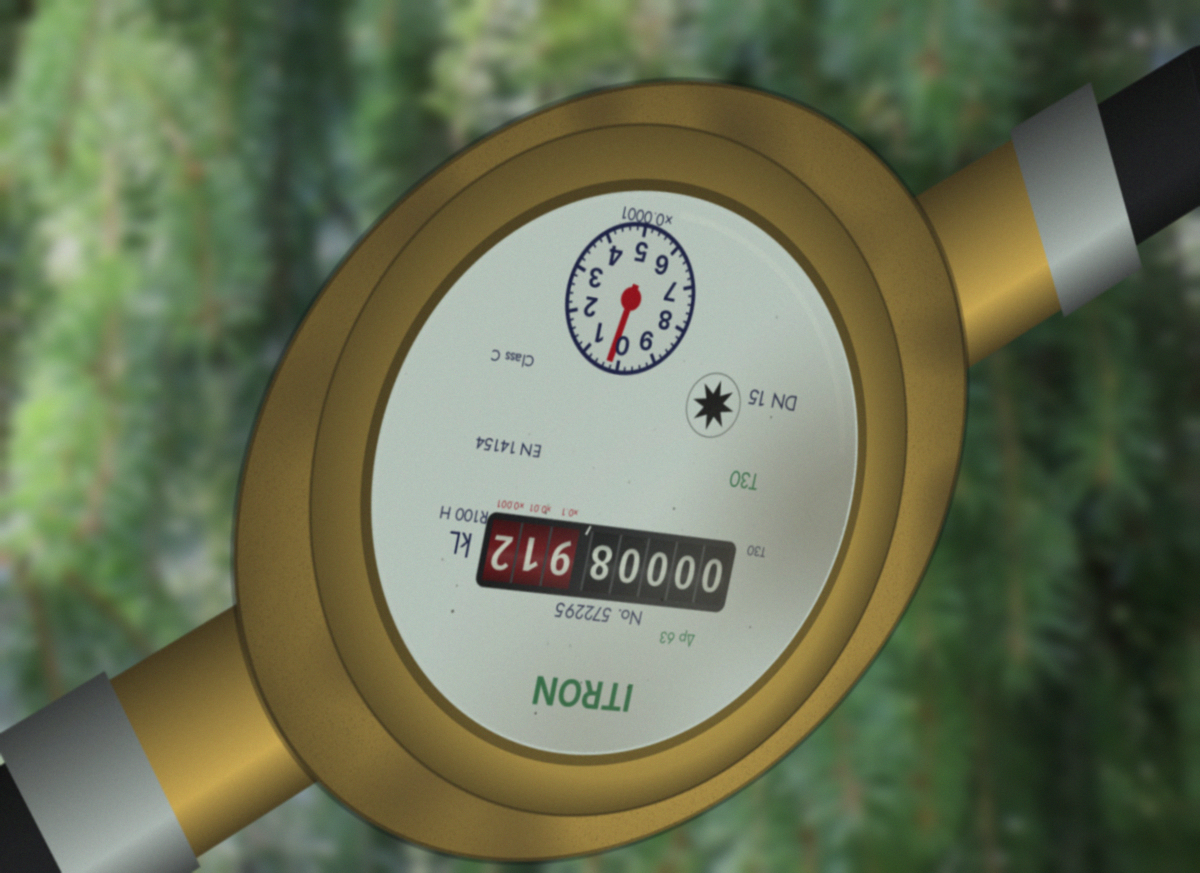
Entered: 8.9120 (kL)
